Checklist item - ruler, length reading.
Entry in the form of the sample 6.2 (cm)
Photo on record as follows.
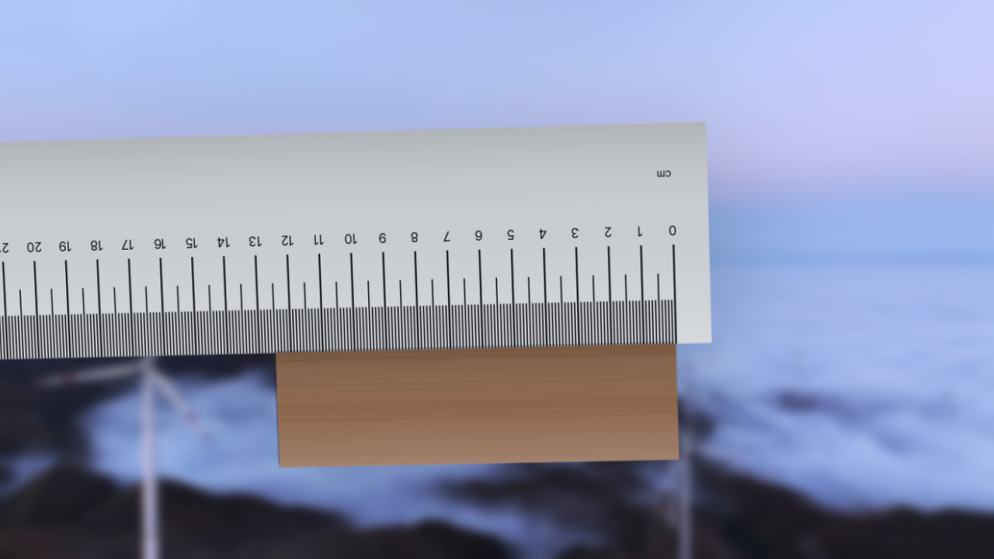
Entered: 12.5 (cm)
